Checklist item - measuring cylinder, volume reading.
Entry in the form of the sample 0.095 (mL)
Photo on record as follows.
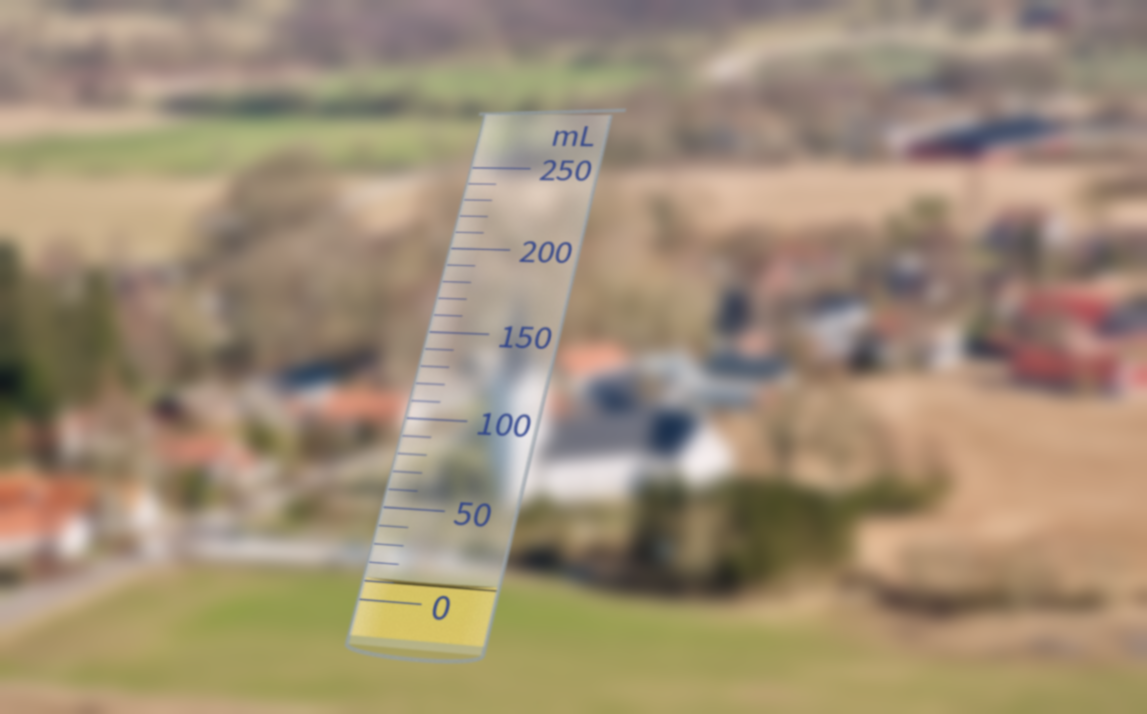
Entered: 10 (mL)
